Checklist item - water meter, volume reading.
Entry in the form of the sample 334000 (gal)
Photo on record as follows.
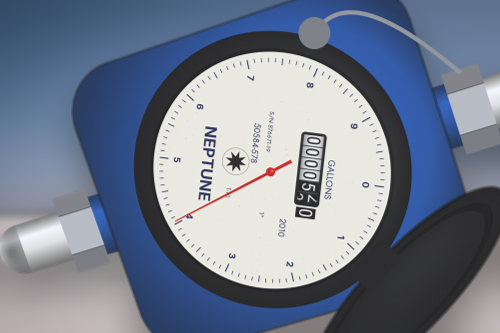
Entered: 524.0 (gal)
